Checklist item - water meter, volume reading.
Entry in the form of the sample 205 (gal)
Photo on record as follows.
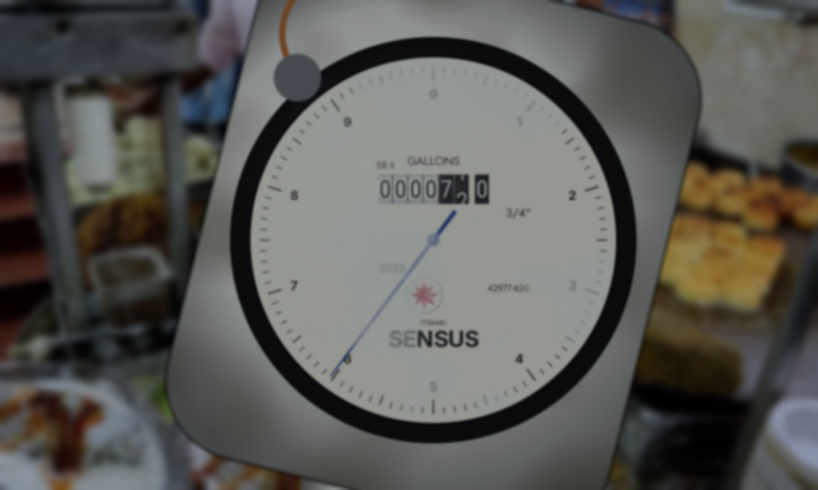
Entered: 716.0 (gal)
